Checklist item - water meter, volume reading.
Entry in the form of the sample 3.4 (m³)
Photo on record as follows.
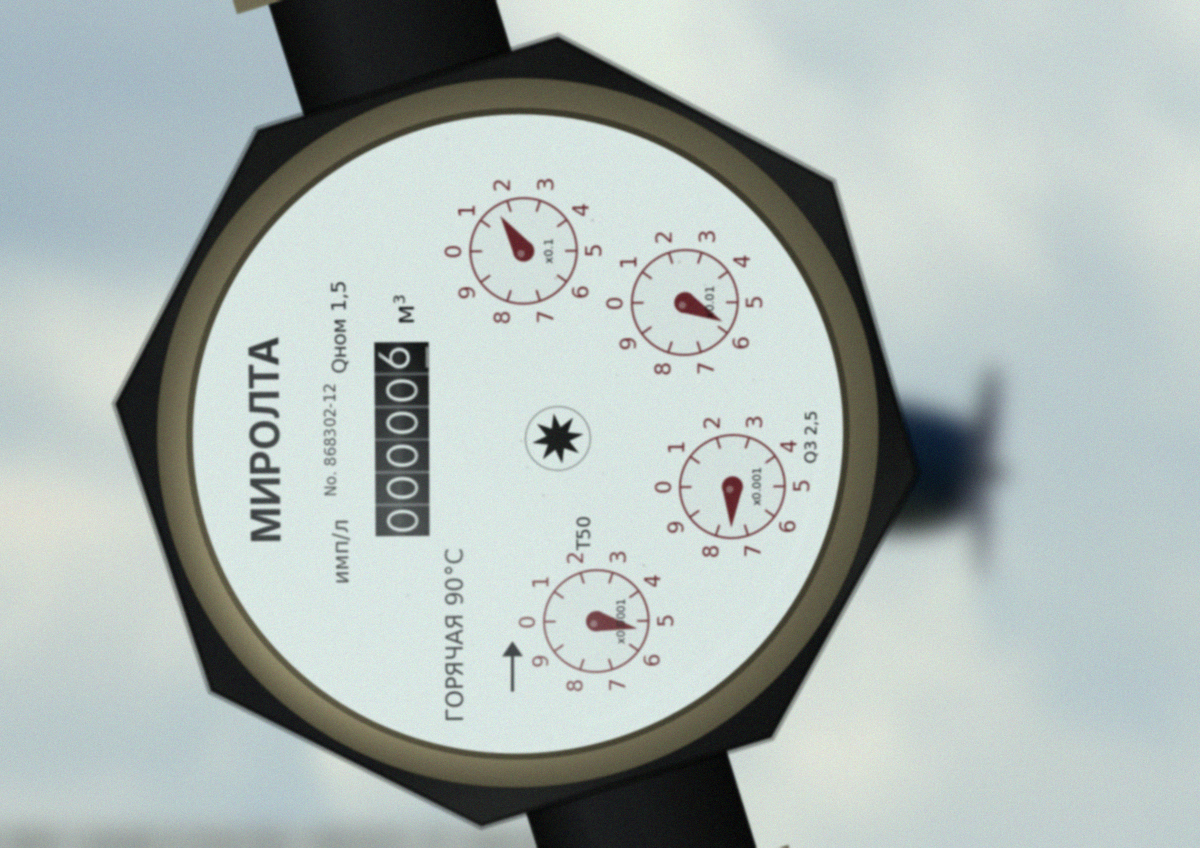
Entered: 6.1575 (m³)
